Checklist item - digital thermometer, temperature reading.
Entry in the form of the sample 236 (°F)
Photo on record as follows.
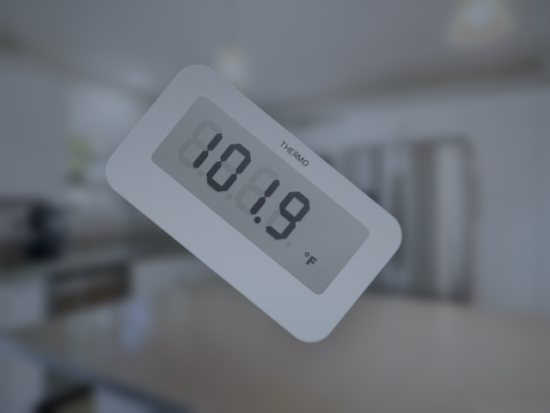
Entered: 101.9 (°F)
